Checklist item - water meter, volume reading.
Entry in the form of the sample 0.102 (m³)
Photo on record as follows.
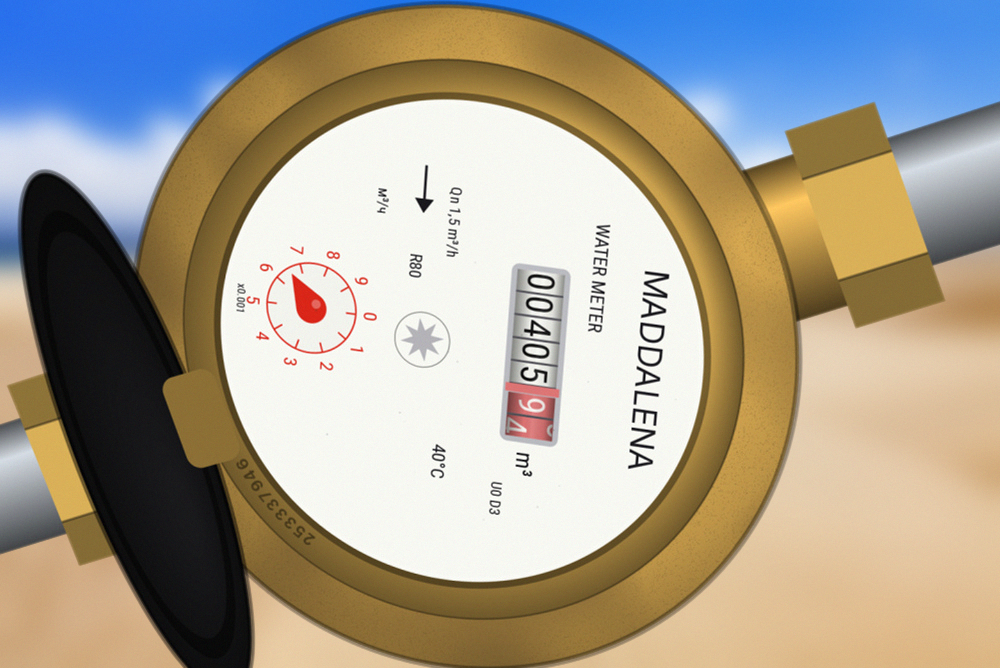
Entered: 405.936 (m³)
